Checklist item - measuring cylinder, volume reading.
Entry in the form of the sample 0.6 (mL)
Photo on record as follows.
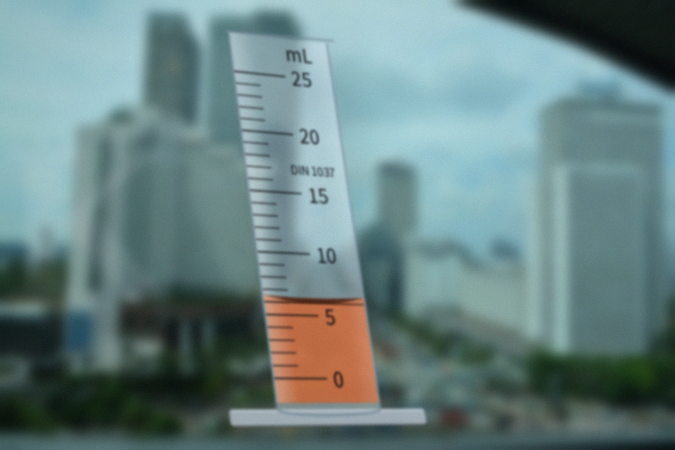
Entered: 6 (mL)
